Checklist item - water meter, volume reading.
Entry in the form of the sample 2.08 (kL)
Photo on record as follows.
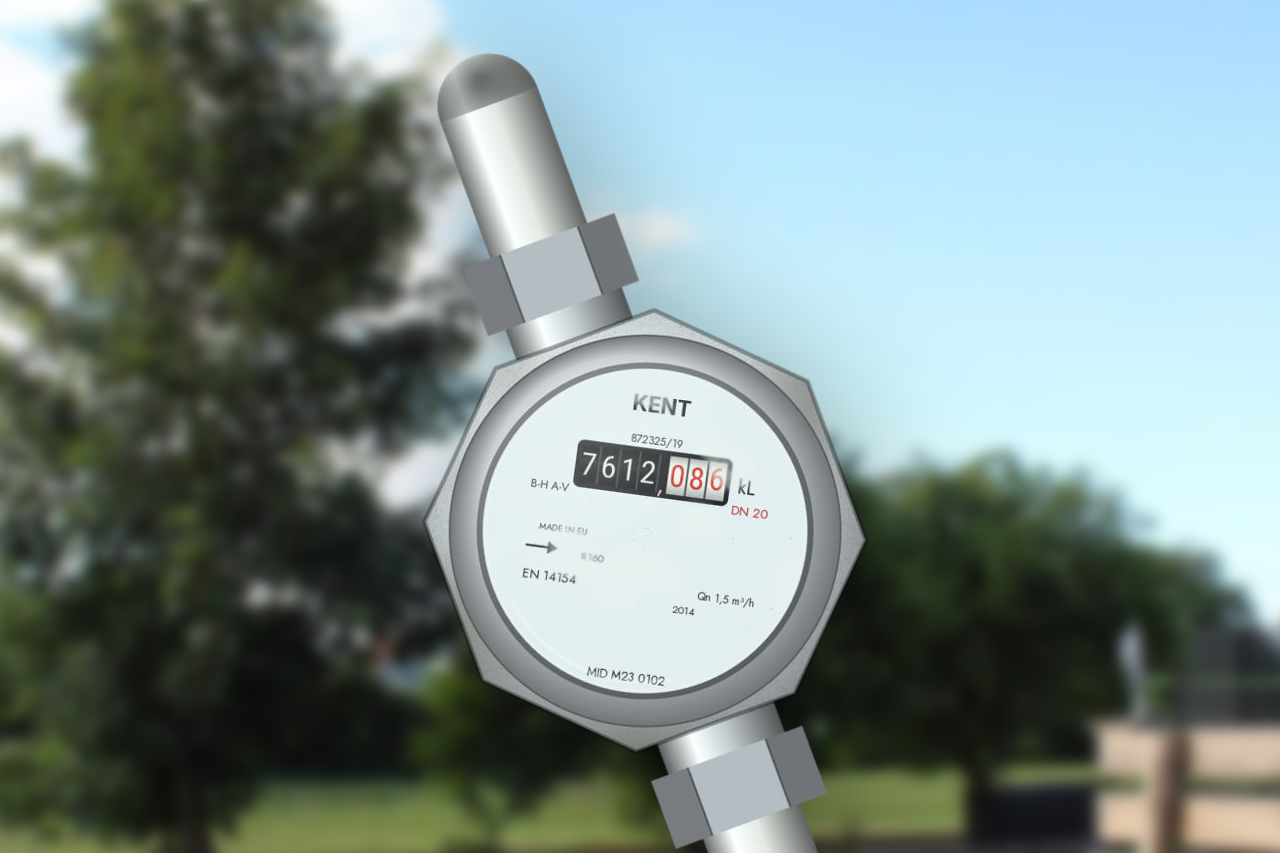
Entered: 7612.086 (kL)
